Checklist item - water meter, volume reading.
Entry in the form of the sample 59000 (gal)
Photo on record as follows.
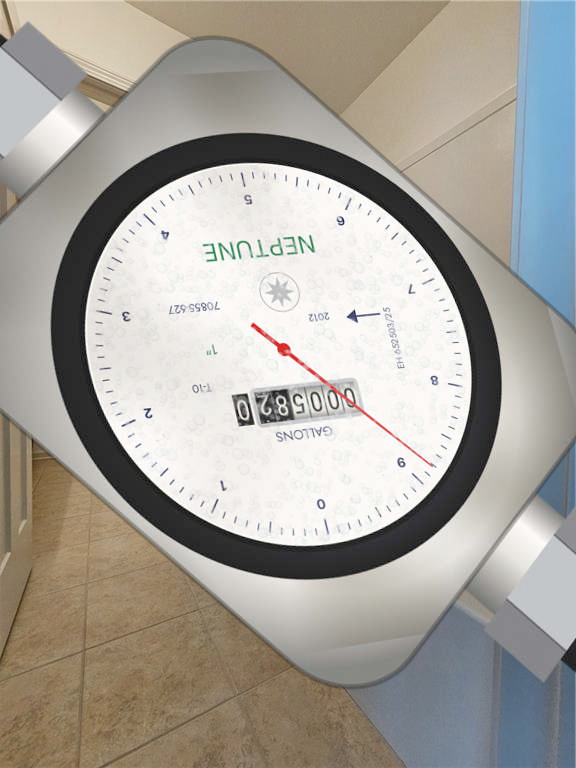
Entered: 5818.8 (gal)
